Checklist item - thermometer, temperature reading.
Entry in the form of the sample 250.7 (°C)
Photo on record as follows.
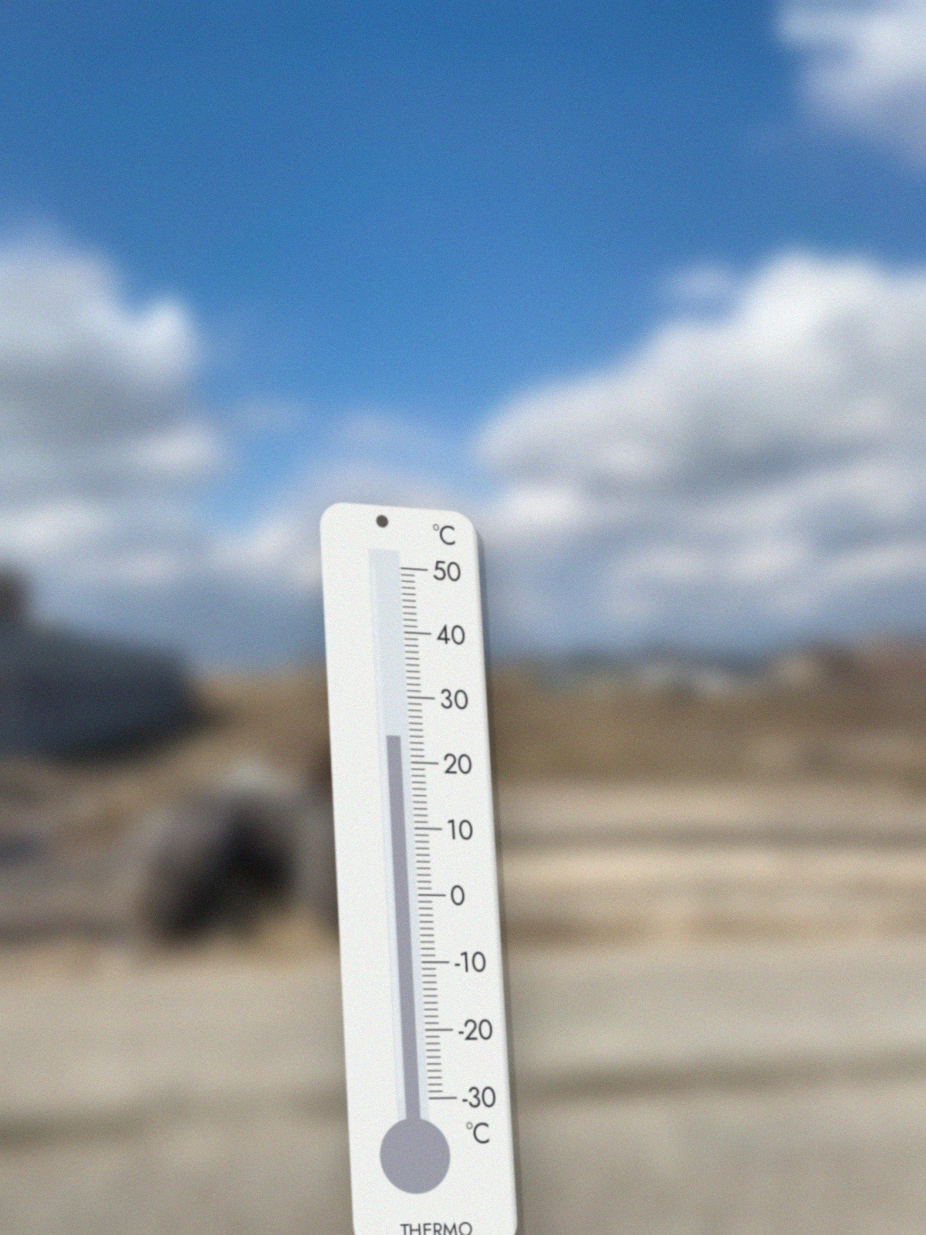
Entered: 24 (°C)
